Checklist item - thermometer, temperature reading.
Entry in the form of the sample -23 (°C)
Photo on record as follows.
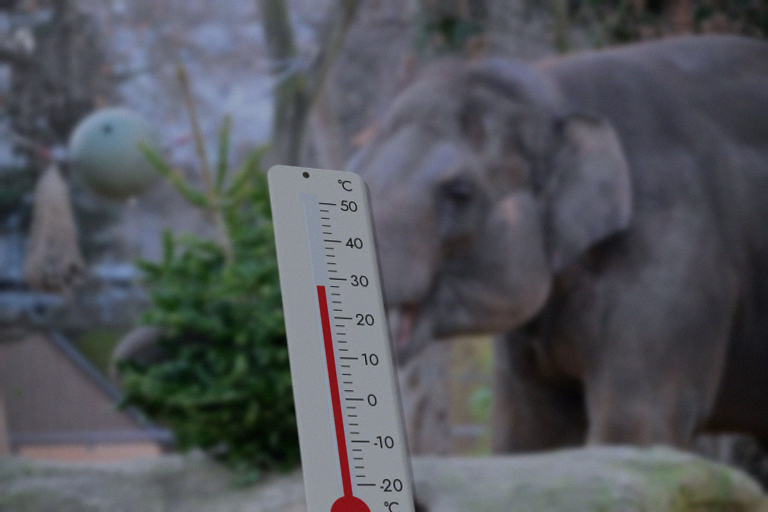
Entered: 28 (°C)
